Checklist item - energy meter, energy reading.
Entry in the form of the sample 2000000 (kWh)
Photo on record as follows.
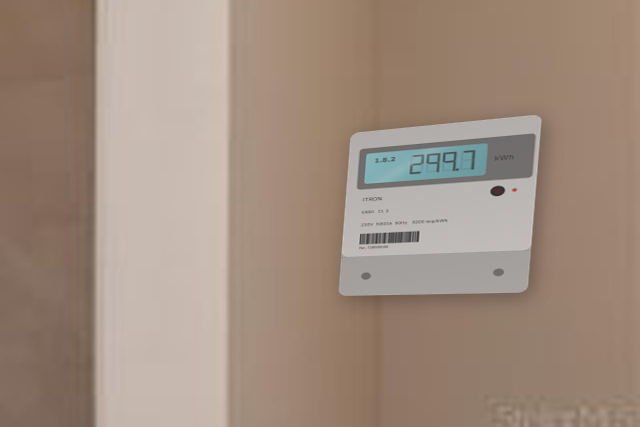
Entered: 299.7 (kWh)
